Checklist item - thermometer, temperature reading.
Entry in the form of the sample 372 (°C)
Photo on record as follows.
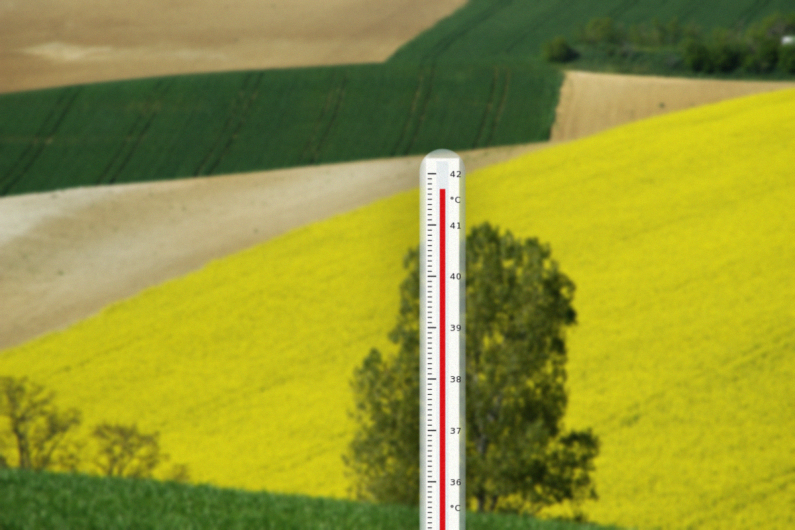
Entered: 41.7 (°C)
